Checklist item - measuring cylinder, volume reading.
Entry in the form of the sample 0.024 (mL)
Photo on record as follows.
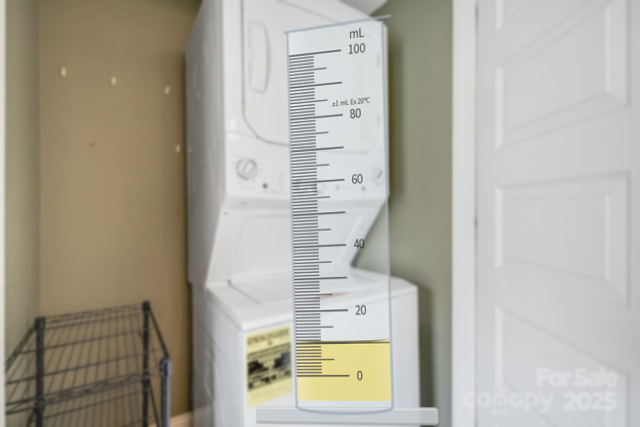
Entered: 10 (mL)
